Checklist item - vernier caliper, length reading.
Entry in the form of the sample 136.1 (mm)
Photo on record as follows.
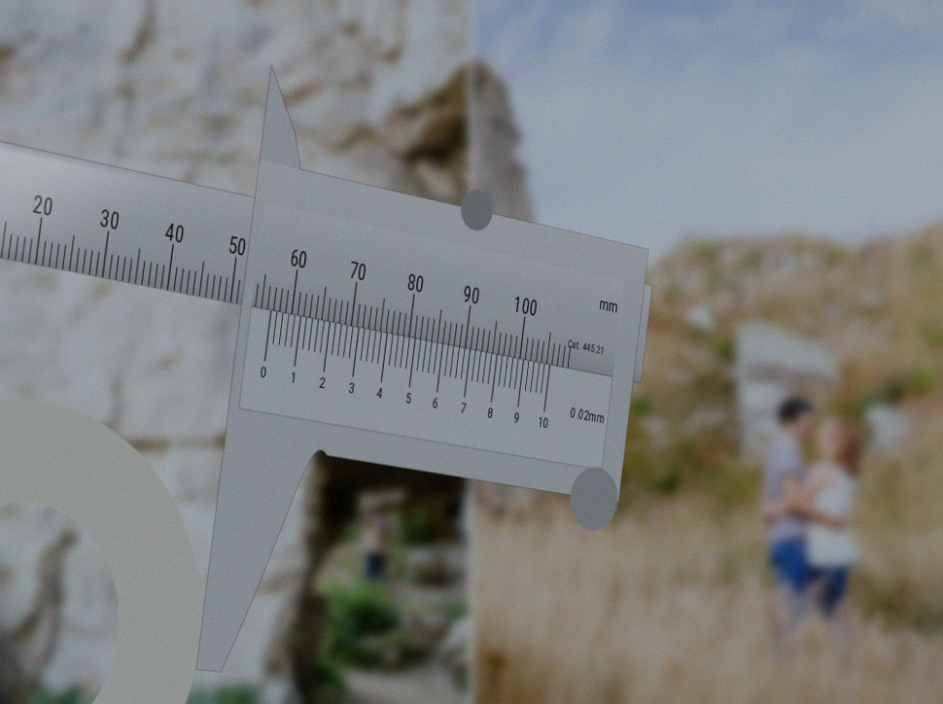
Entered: 56.6 (mm)
